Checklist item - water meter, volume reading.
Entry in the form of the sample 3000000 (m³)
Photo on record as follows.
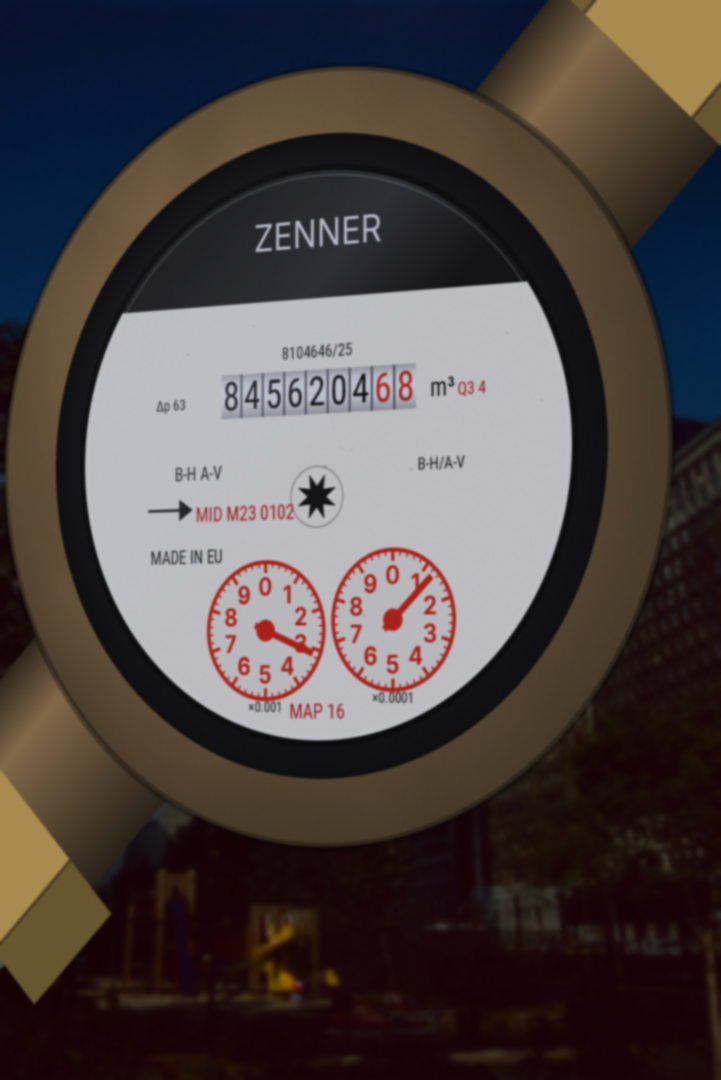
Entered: 8456204.6831 (m³)
